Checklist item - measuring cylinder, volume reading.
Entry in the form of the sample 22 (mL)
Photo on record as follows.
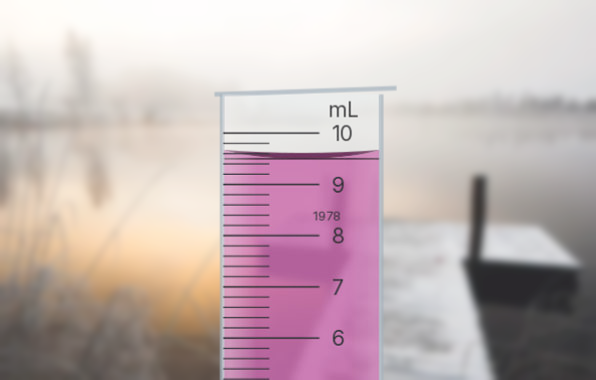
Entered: 9.5 (mL)
